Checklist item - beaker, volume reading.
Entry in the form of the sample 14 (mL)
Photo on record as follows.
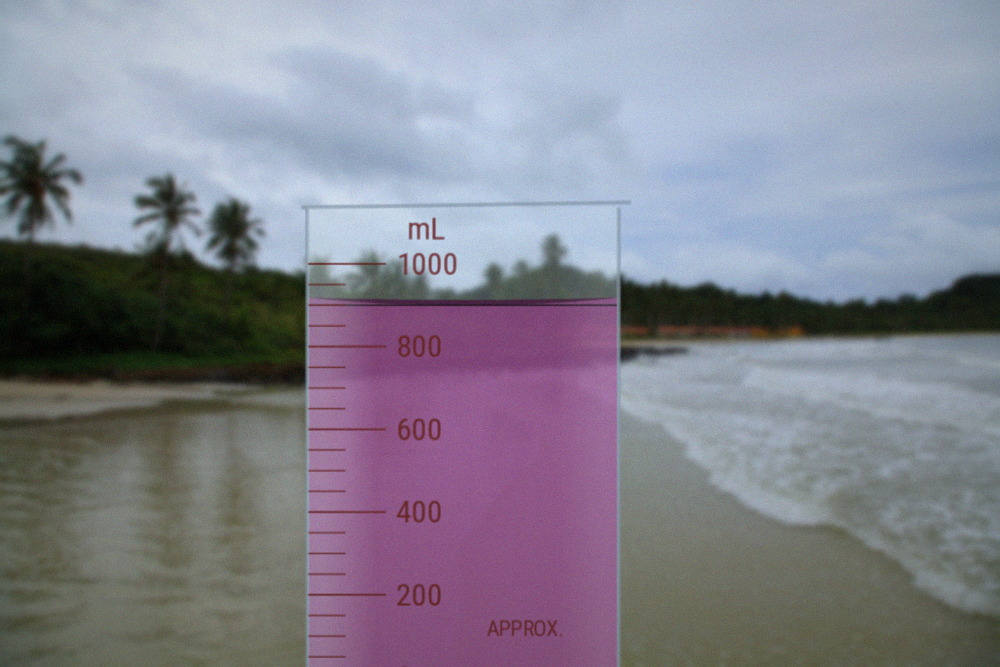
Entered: 900 (mL)
